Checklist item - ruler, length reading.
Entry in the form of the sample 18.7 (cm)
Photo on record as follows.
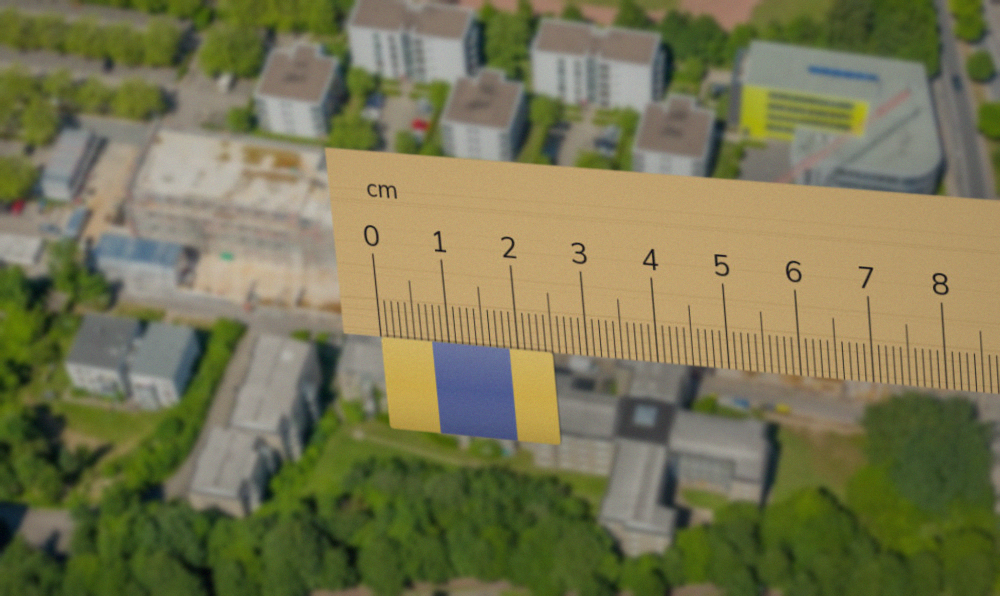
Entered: 2.5 (cm)
